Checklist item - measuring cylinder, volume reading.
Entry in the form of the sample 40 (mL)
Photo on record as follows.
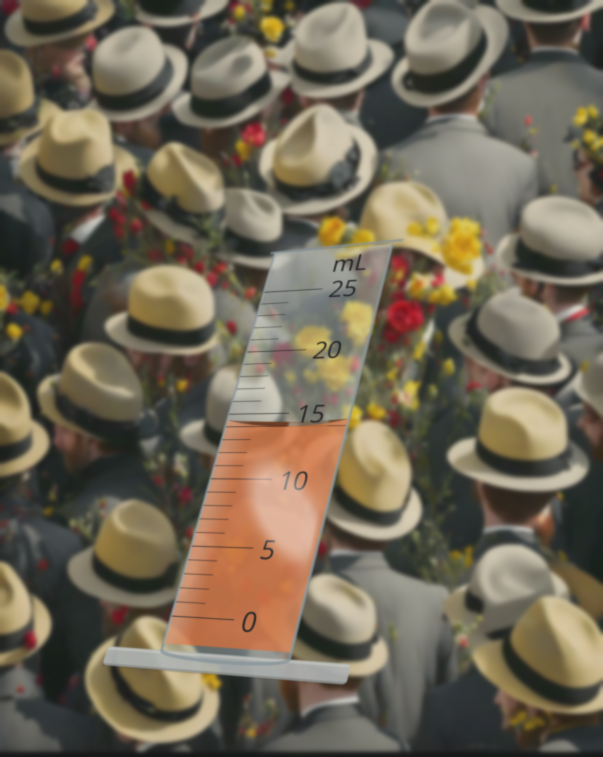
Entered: 14 (mL)
